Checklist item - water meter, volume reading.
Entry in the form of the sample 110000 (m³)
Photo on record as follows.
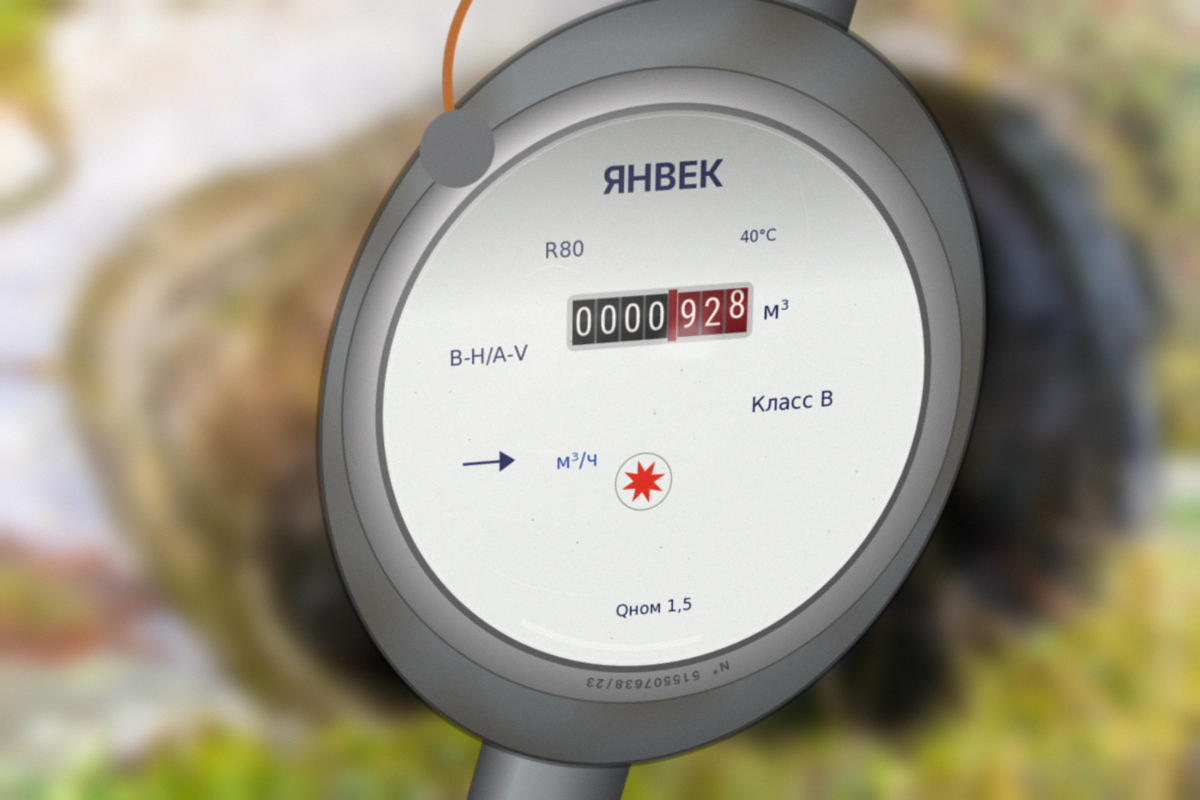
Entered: 0.928 (m³)
